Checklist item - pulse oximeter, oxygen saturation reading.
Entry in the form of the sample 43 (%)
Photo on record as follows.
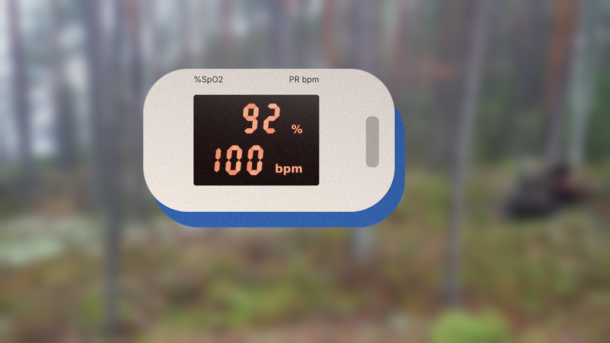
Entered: 92 (%)
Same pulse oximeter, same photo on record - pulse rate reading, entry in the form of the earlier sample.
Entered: 100 (bpm)
